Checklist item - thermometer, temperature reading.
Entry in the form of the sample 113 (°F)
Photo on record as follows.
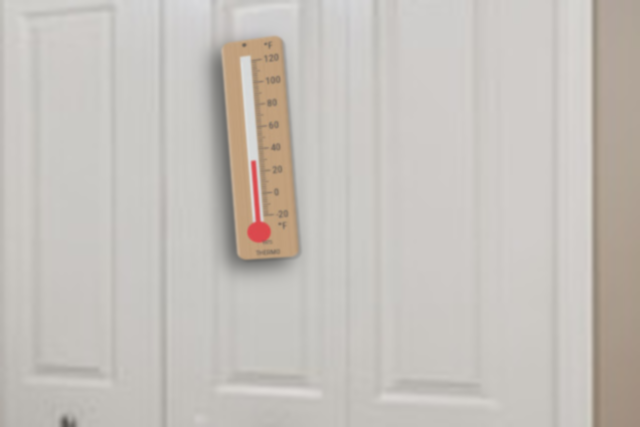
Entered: 30 (°F)
